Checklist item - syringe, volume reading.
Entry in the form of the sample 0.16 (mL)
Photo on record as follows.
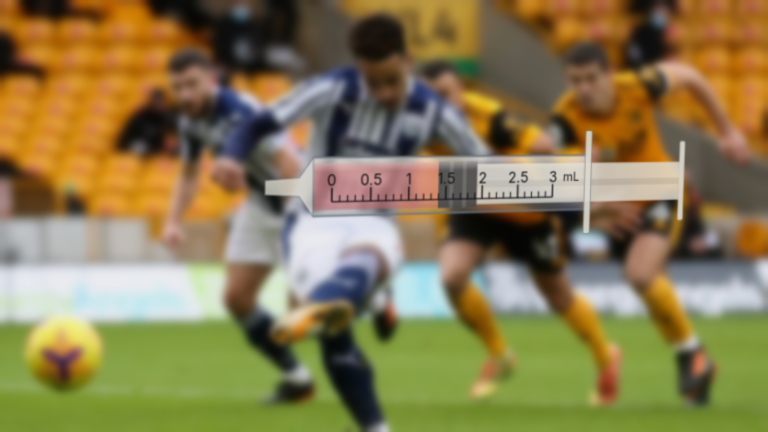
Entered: 1.4 (mL)
